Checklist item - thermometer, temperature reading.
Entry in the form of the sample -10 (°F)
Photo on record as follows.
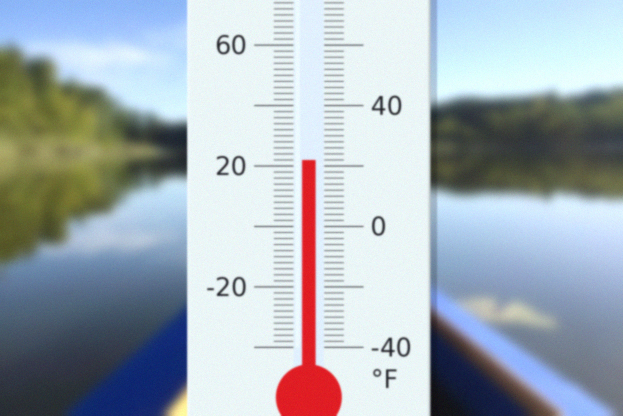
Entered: 22 (°F)
